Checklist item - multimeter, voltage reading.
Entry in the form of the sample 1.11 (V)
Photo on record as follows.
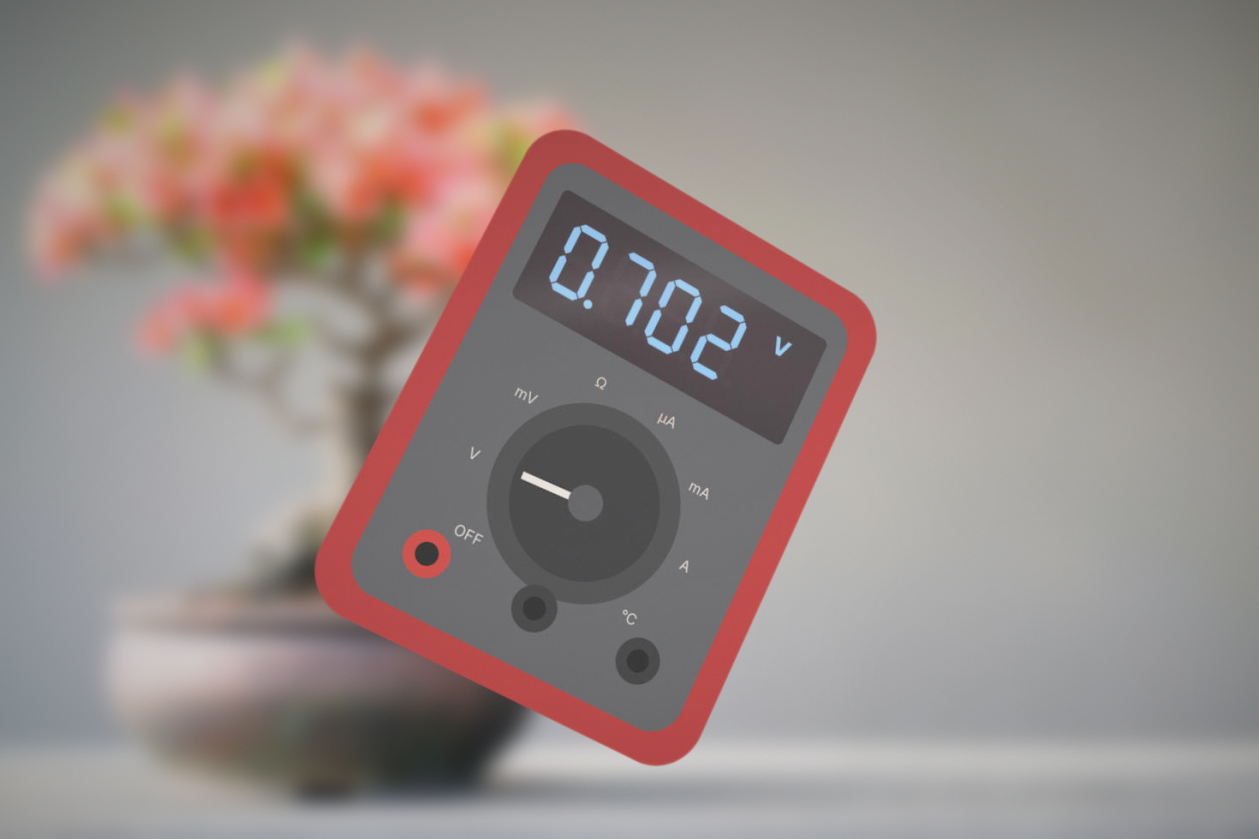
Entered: 0.702 (V)
